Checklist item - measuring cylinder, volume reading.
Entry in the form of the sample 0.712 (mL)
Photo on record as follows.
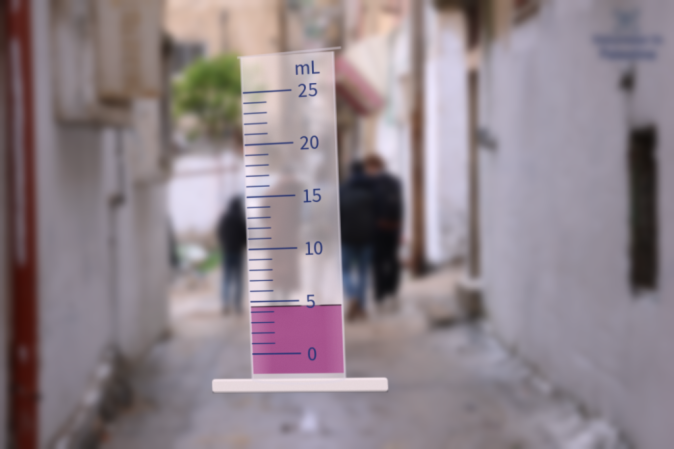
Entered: 4.5 (mL)
